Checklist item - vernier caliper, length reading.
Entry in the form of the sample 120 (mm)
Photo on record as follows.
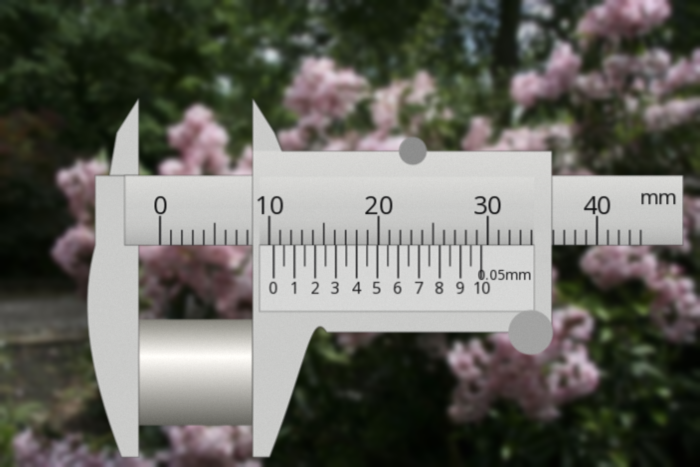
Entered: 10.4 (mm)
